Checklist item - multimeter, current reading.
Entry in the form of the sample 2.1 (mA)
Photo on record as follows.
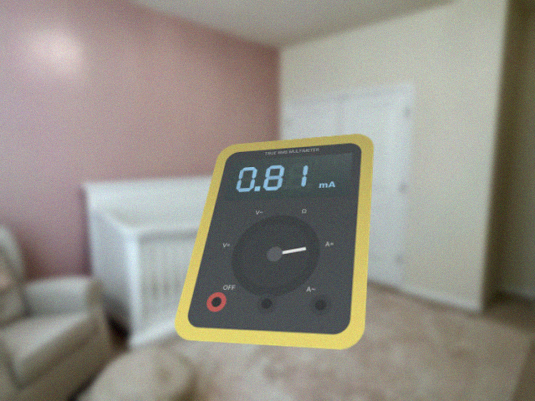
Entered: 0.81 (mA)
